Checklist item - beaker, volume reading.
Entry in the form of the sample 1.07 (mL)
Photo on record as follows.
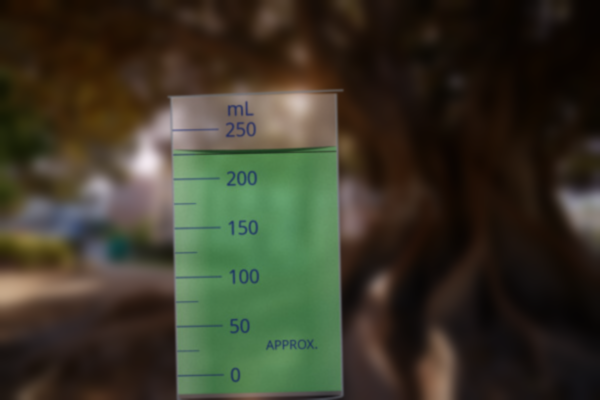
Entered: 225 (mL)
